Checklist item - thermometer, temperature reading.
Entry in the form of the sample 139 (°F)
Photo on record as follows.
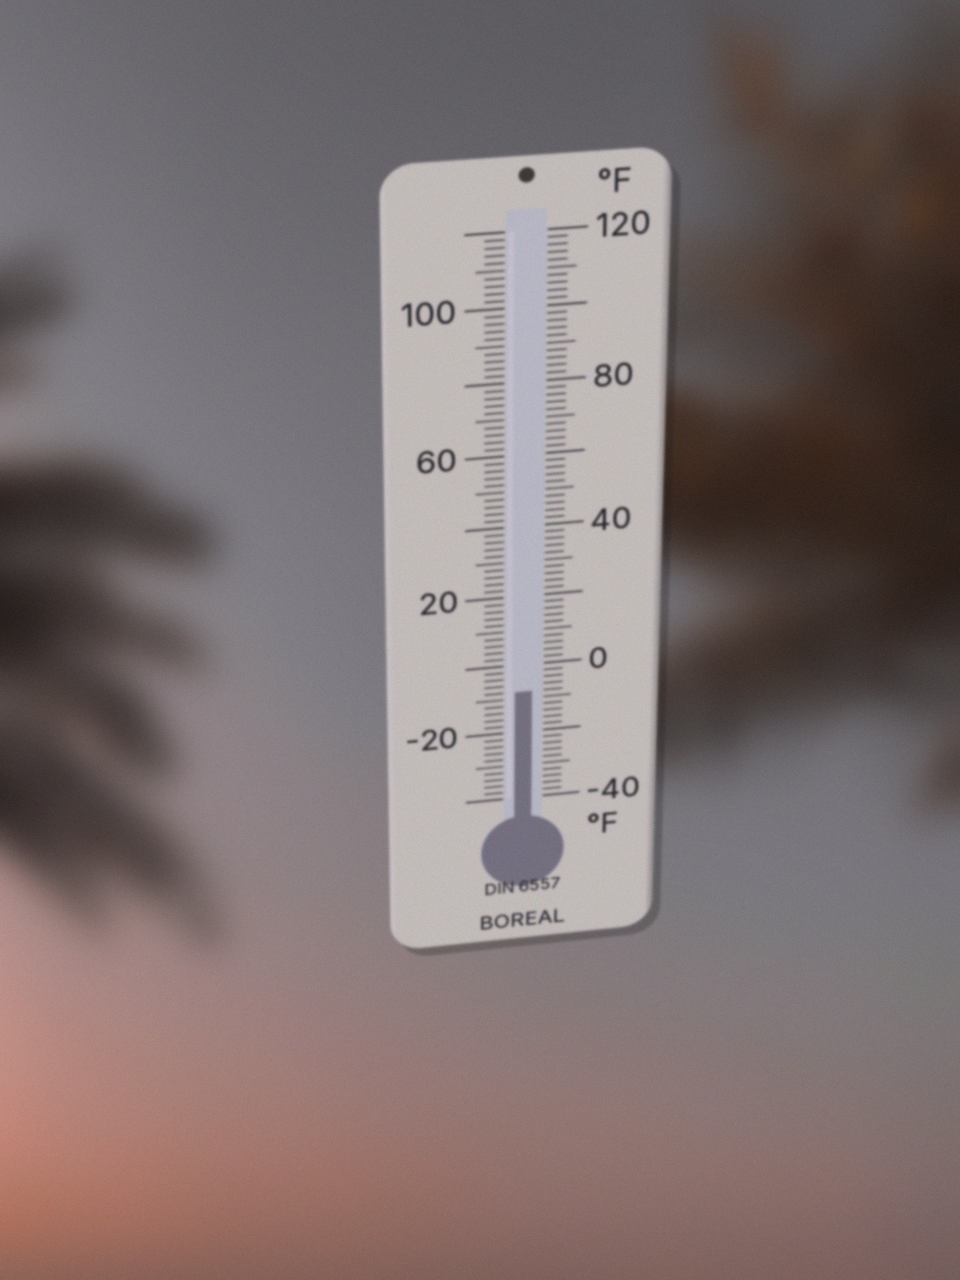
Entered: -8 (°F)
